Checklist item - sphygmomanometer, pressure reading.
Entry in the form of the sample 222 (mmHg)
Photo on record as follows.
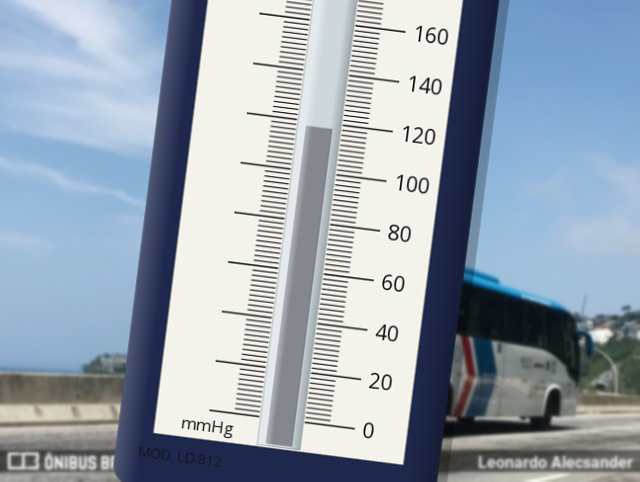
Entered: 118 (mmHg)
